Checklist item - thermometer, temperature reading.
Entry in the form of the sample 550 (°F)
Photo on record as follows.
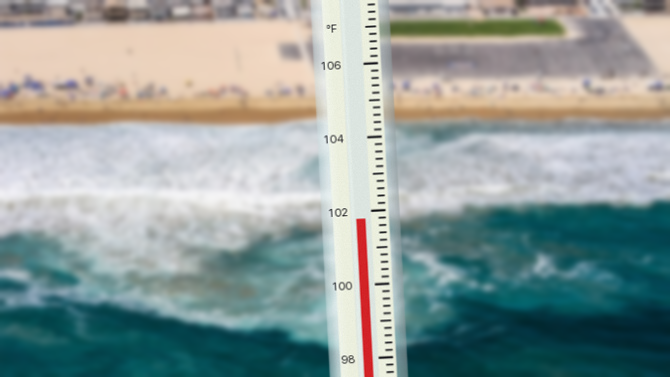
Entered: 101.8 (°F)
